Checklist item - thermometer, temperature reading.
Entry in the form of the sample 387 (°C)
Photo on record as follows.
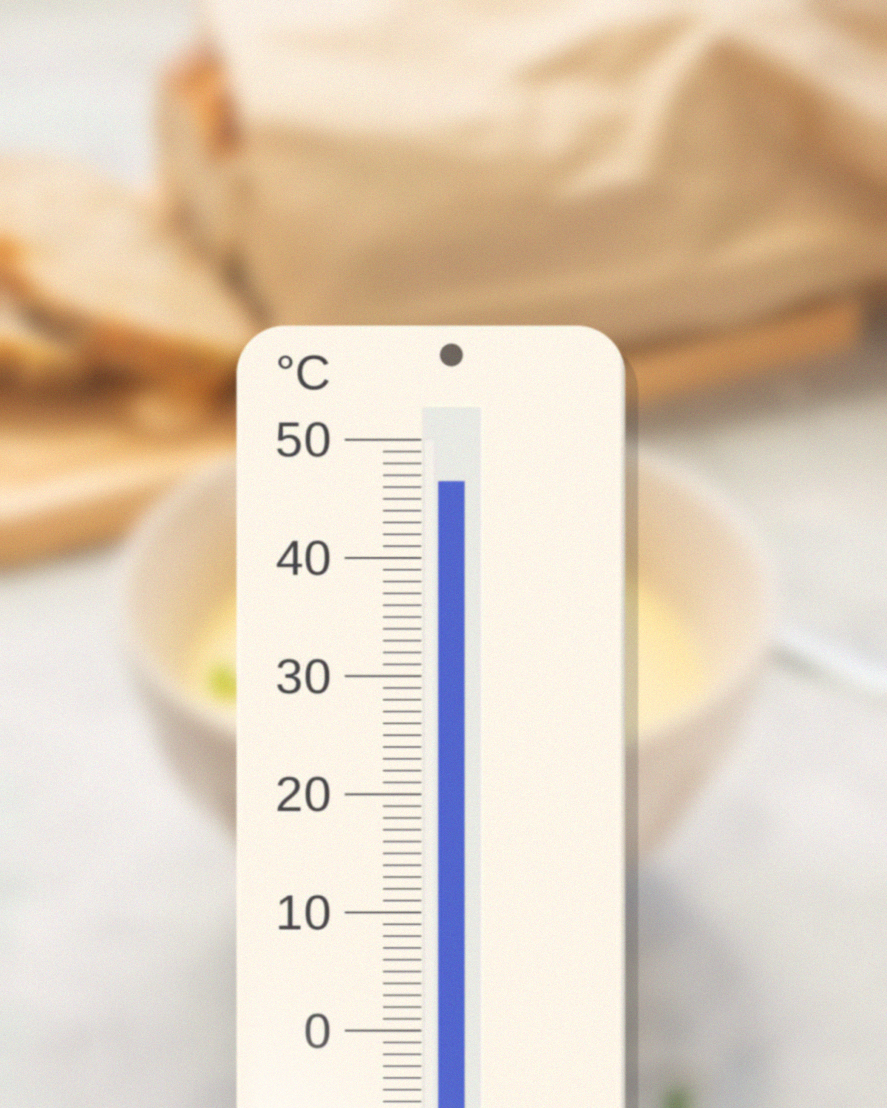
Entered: 46.5 (°C)
